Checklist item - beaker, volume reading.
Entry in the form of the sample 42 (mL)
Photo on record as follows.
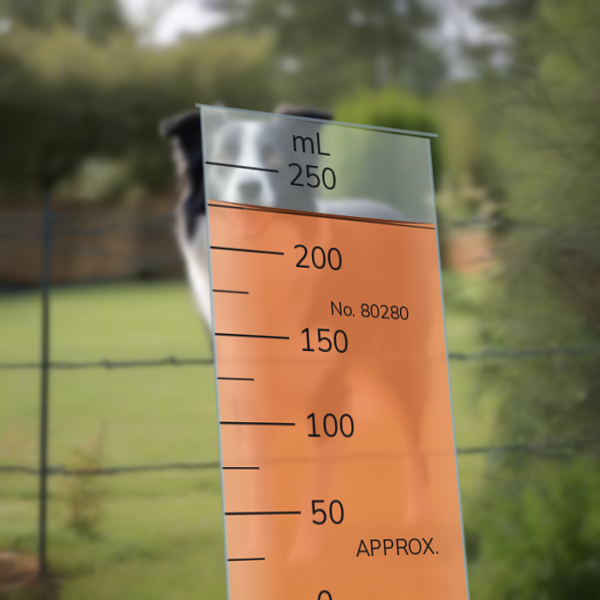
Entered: 225 (mL)
